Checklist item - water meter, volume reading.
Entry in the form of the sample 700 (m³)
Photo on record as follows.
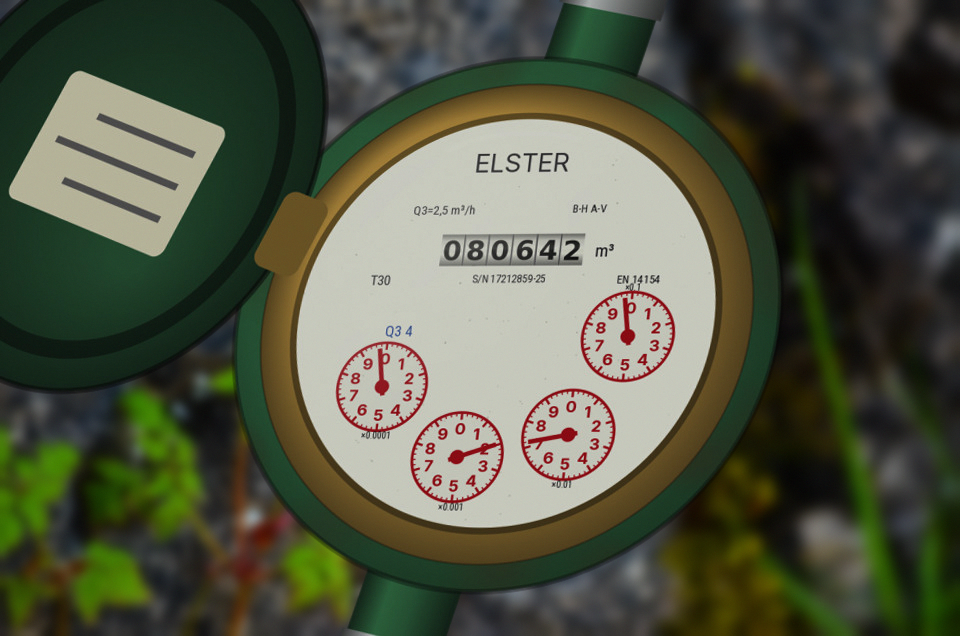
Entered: 80641.9719 (m³)
